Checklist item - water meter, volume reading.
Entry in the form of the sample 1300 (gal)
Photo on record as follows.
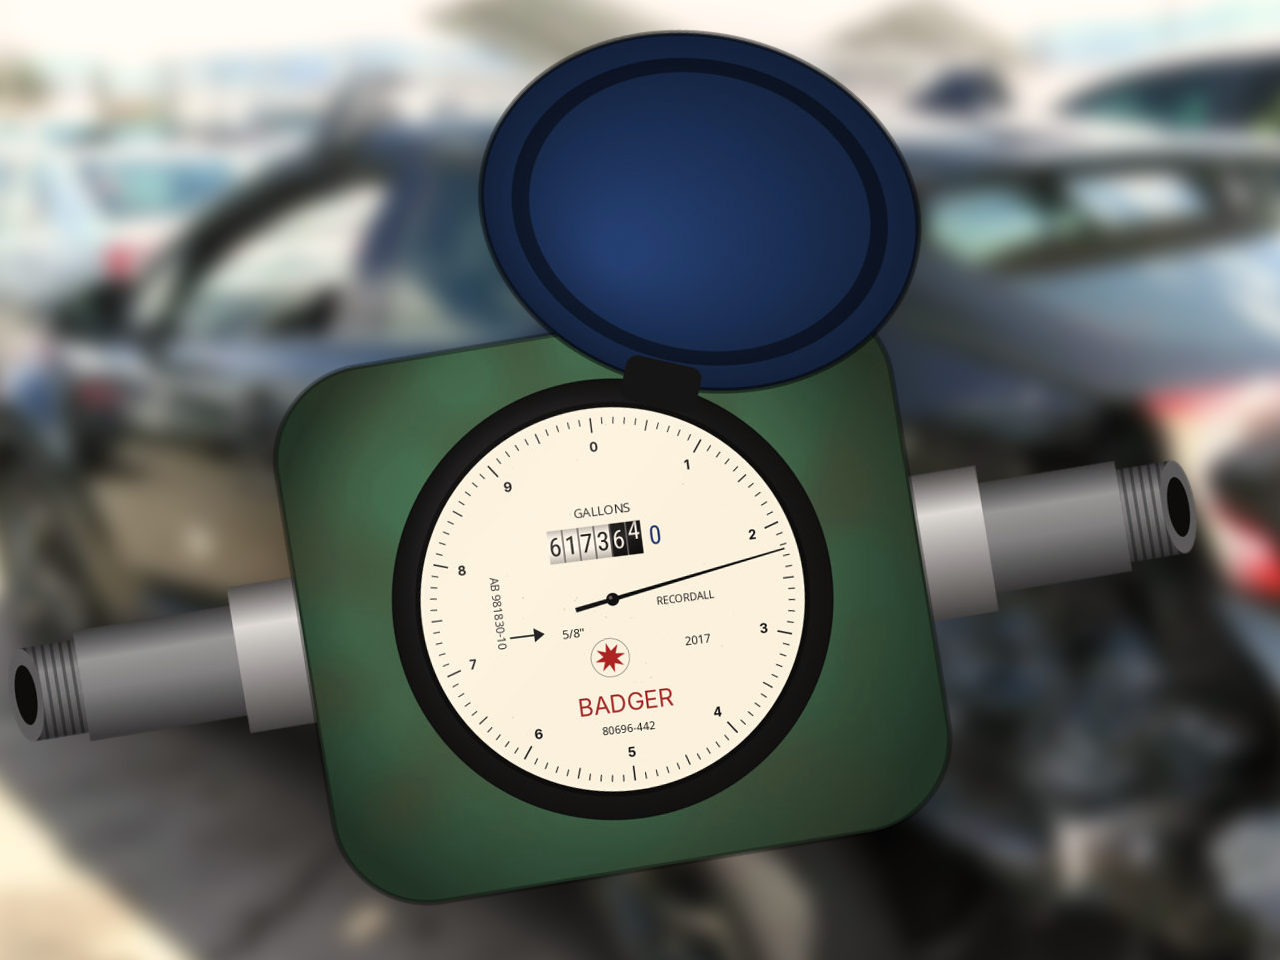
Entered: 6173642.2 (gal)
